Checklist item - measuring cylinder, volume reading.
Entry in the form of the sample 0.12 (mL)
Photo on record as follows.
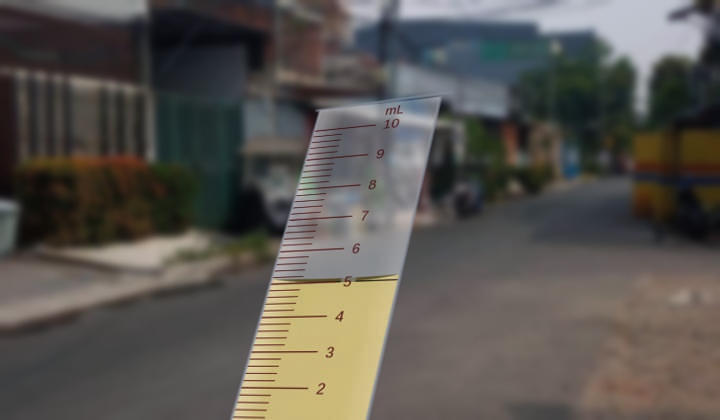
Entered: 5 (mL)
